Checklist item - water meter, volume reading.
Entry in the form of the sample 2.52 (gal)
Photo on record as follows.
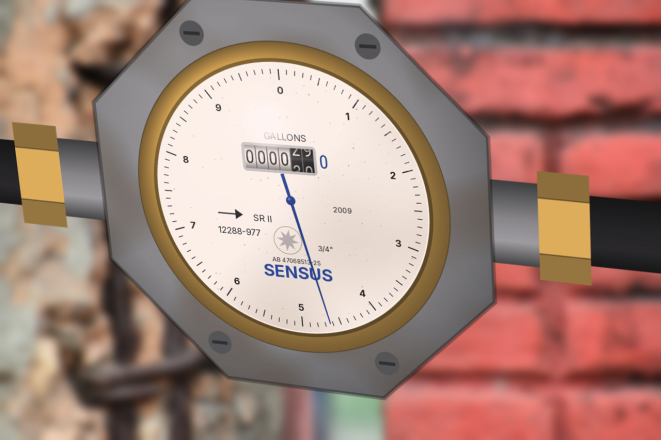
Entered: 294.6 (gal)
